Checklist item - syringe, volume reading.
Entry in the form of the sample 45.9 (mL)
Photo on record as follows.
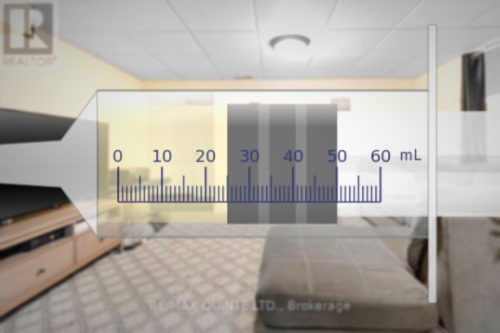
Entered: 25 (mL)
